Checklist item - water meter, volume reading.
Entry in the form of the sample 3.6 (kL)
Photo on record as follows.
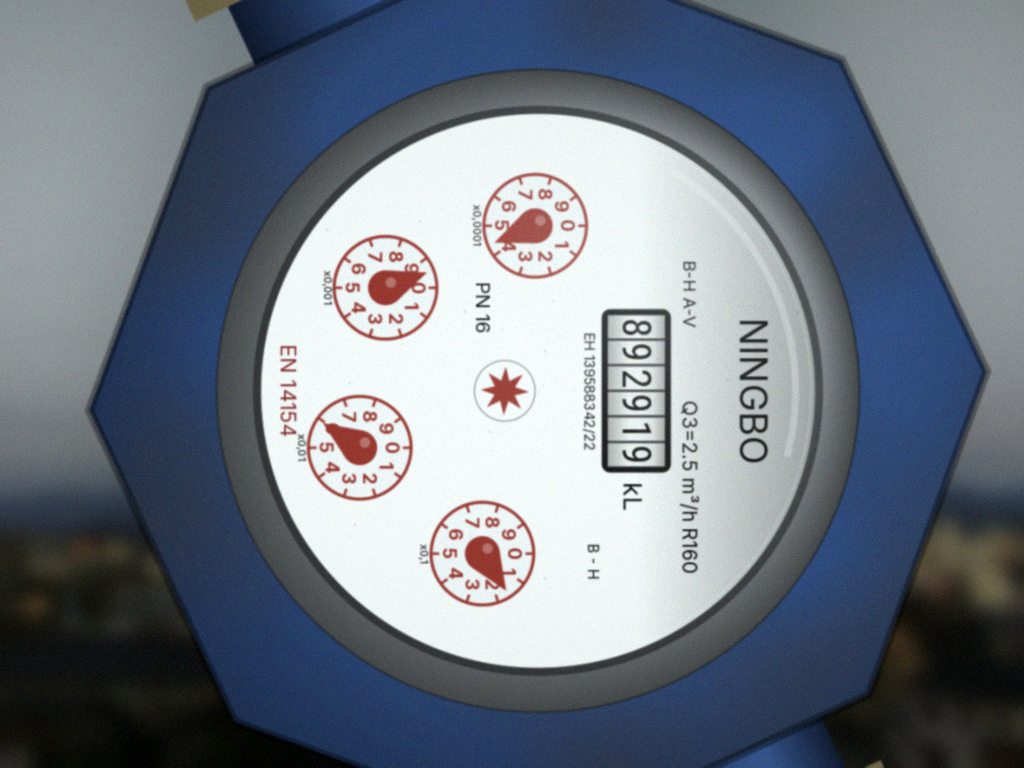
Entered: 892919.1594 (kL)
